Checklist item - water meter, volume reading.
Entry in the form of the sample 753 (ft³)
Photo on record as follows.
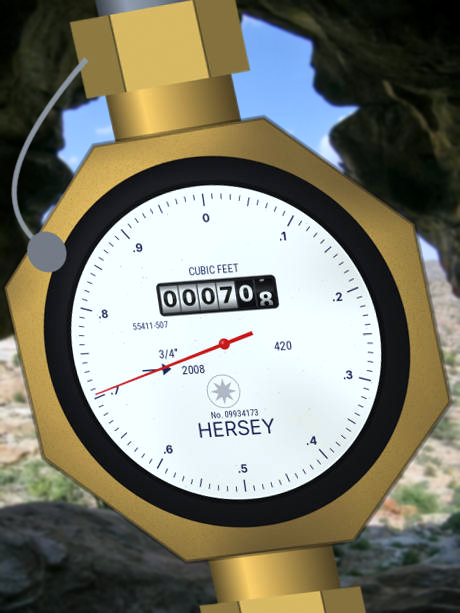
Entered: 707.70 (ft³)
